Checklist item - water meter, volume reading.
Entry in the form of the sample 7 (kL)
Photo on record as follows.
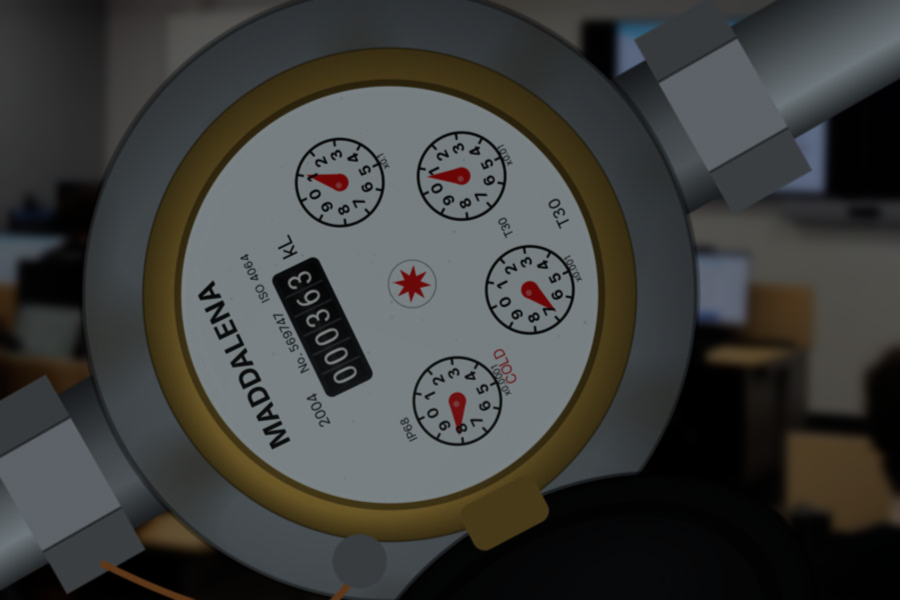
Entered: 363.1068 (kL)
